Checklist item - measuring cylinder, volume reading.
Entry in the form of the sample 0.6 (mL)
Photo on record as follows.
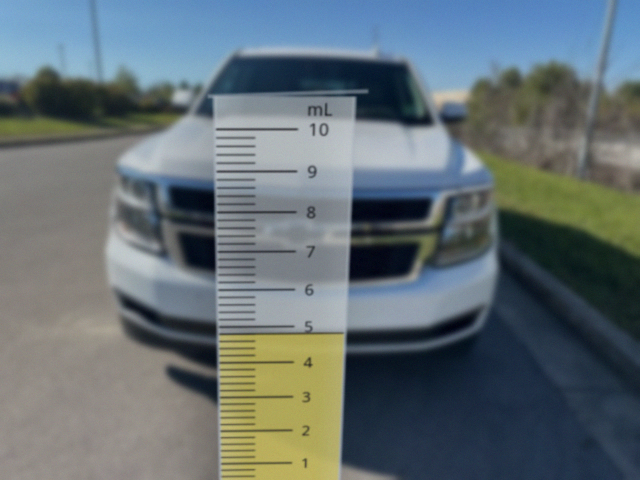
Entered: 4.8 (mL)
